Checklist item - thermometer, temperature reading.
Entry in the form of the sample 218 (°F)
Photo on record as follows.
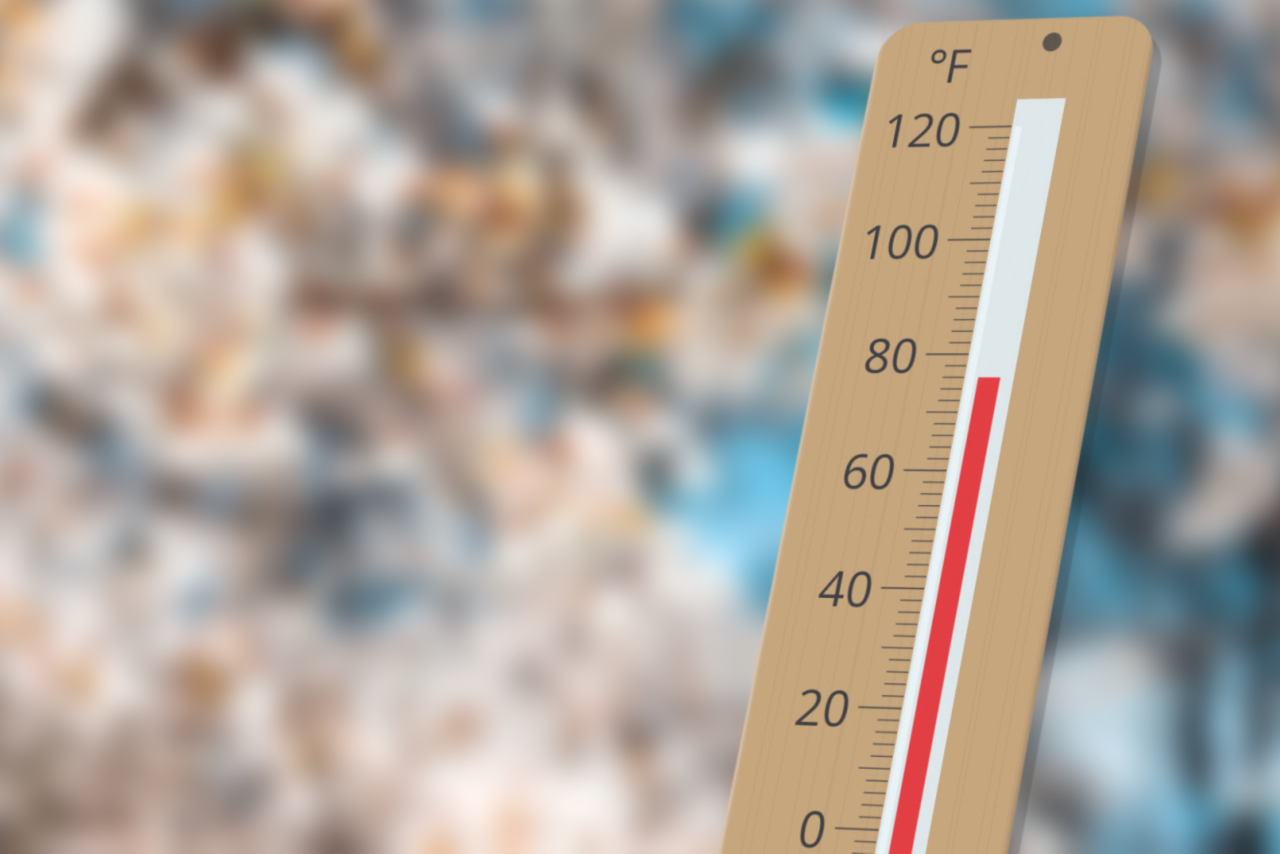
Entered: 76 (°F)
